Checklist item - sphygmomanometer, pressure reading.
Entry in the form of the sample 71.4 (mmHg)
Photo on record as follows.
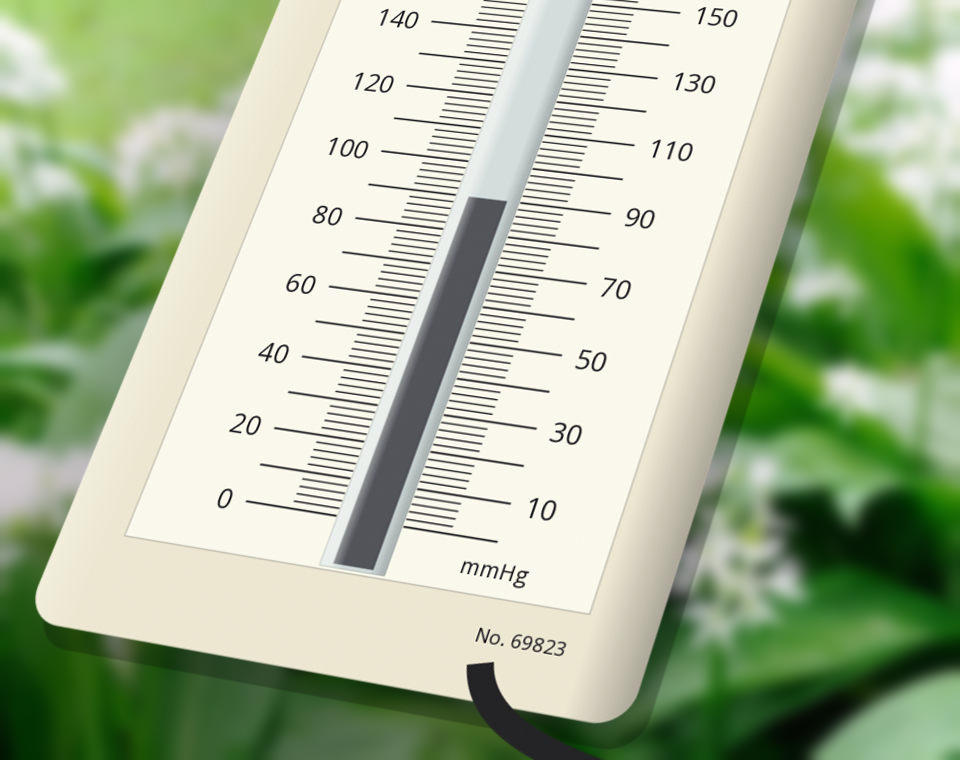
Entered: 90 (mmHg)
